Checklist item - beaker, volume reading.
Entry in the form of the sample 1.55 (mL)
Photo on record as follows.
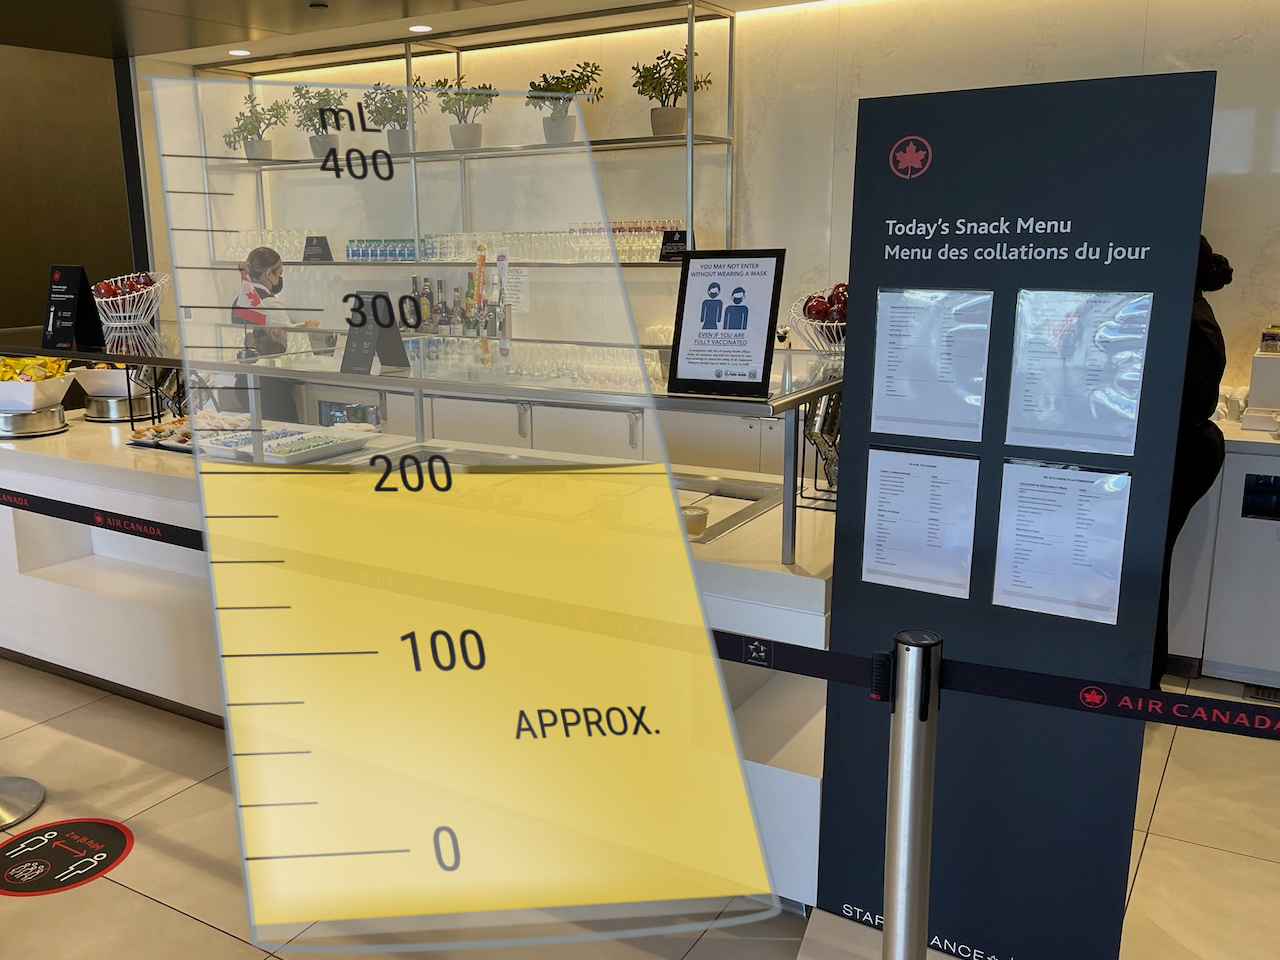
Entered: 200 (mL)
